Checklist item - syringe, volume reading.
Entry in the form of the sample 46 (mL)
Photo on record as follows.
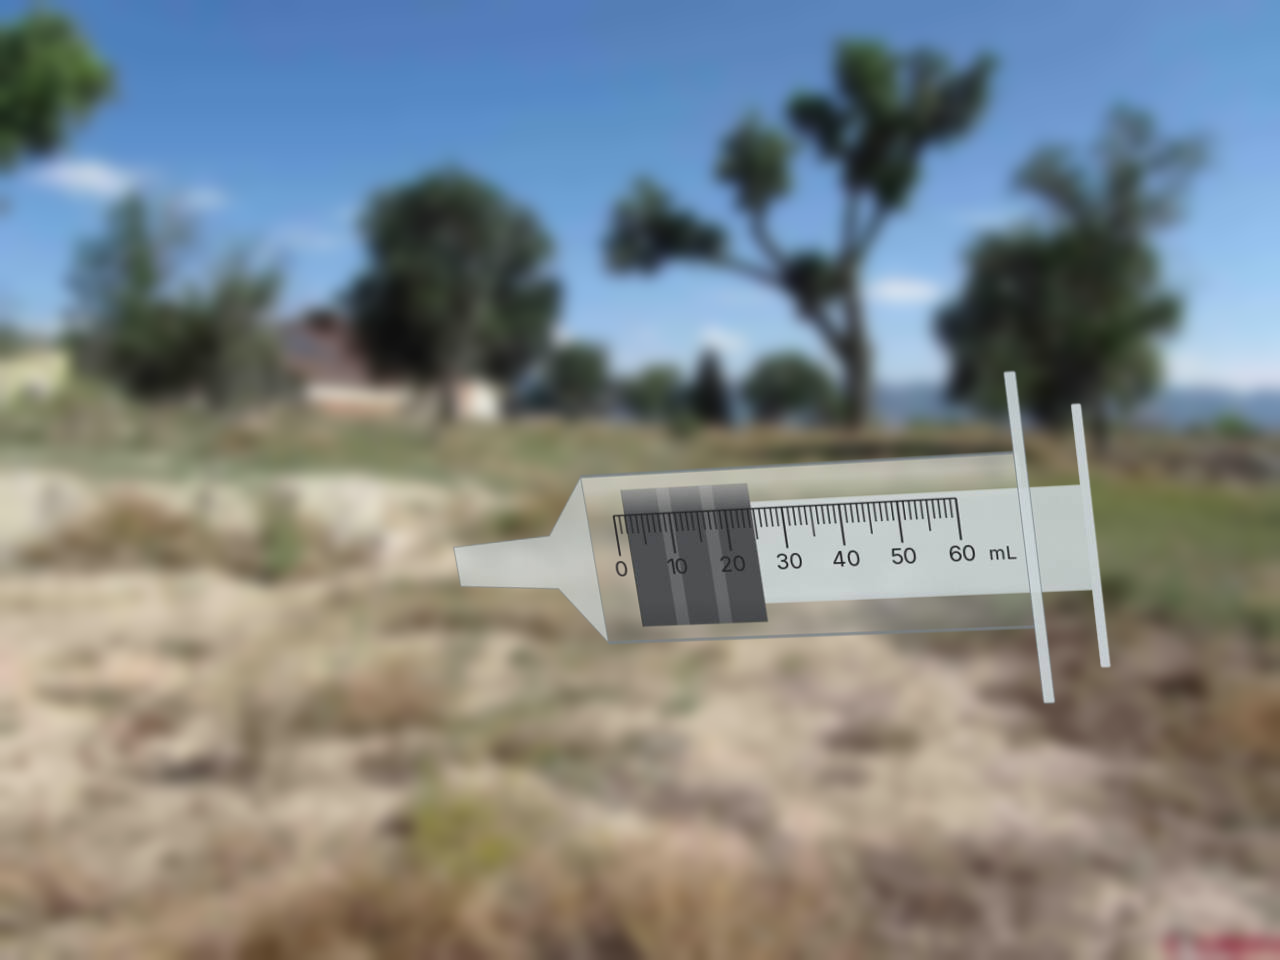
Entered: 2 (mL)
